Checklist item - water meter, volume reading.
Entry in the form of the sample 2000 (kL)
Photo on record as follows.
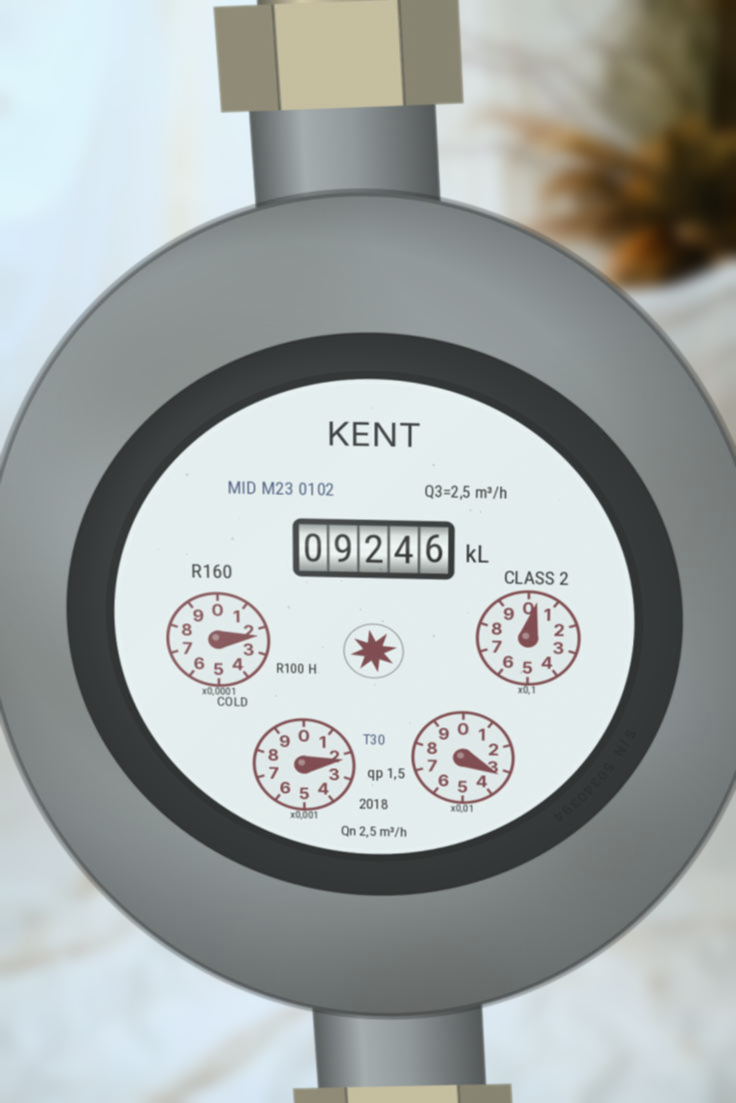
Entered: 9246.0322 (kL)
